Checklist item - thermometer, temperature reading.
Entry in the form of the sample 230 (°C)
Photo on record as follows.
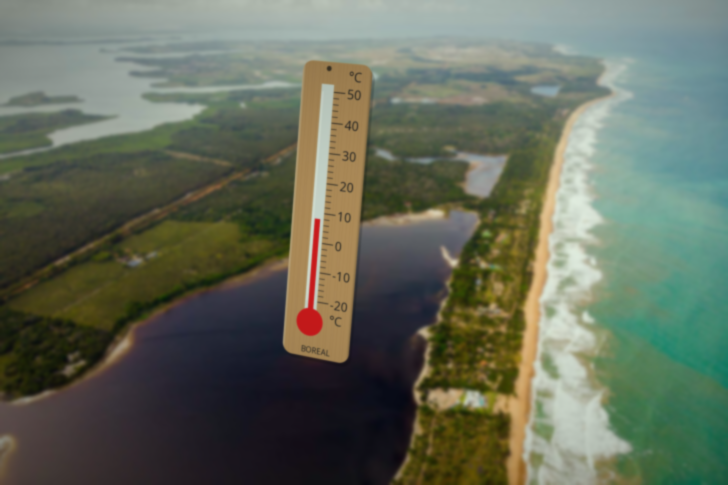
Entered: 8 (°C)
